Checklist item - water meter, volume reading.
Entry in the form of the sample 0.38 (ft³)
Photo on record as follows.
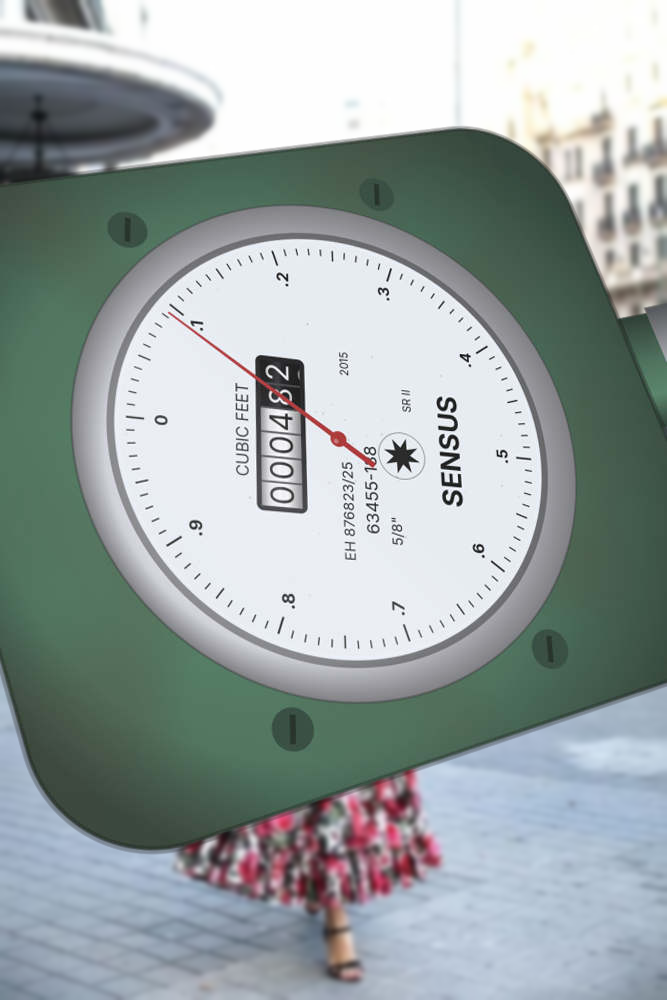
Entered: 482.09 (ft³)
